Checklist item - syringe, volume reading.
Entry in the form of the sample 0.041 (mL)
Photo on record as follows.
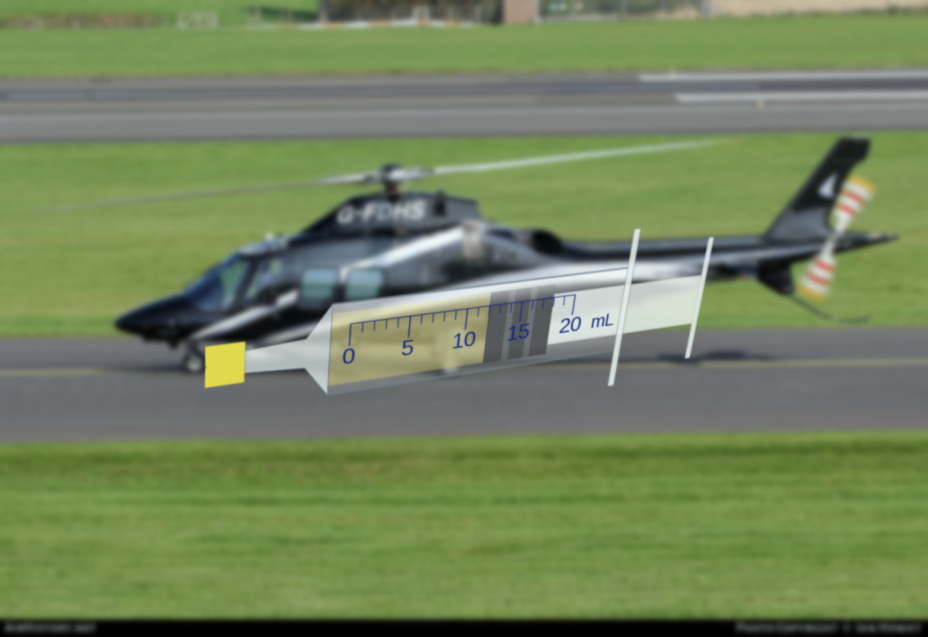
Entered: 12 (mL)
